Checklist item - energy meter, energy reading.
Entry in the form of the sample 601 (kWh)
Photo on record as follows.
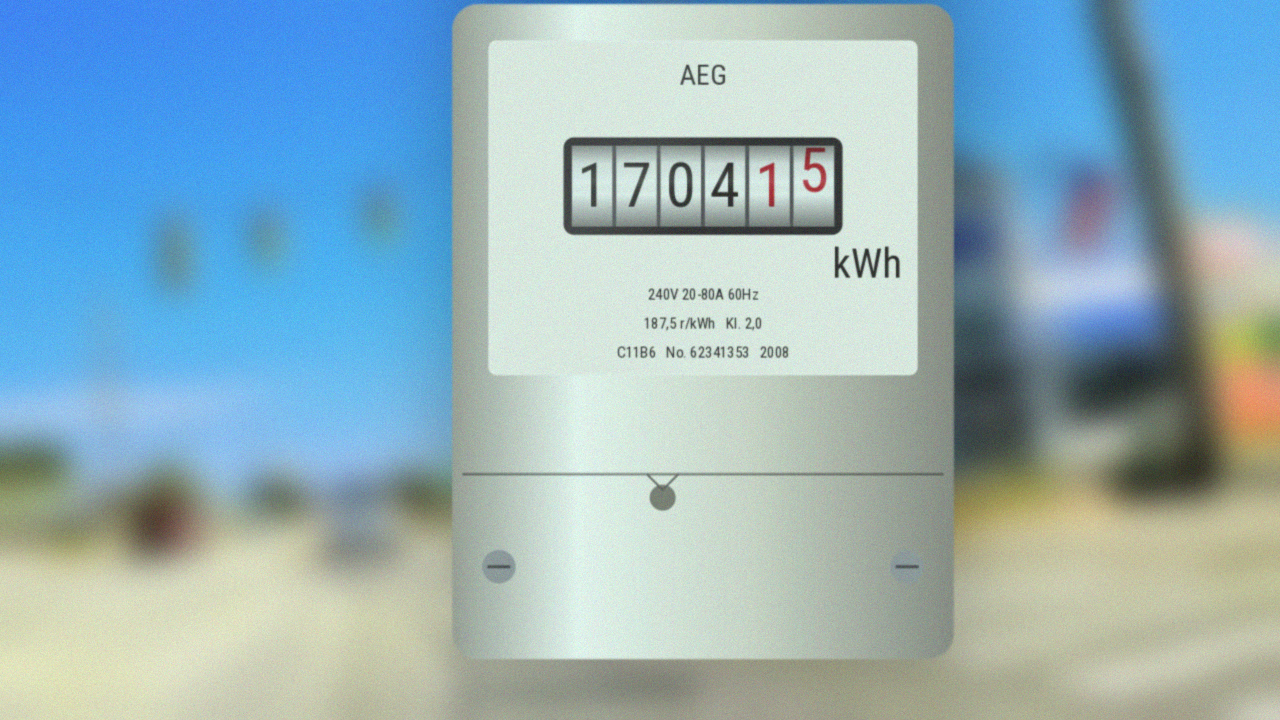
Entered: 1704.15 (kWh)
